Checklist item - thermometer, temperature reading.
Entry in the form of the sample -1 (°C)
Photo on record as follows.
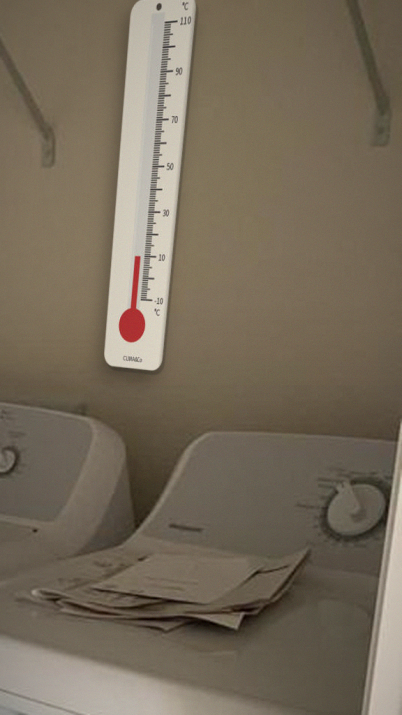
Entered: 10 (°C)
